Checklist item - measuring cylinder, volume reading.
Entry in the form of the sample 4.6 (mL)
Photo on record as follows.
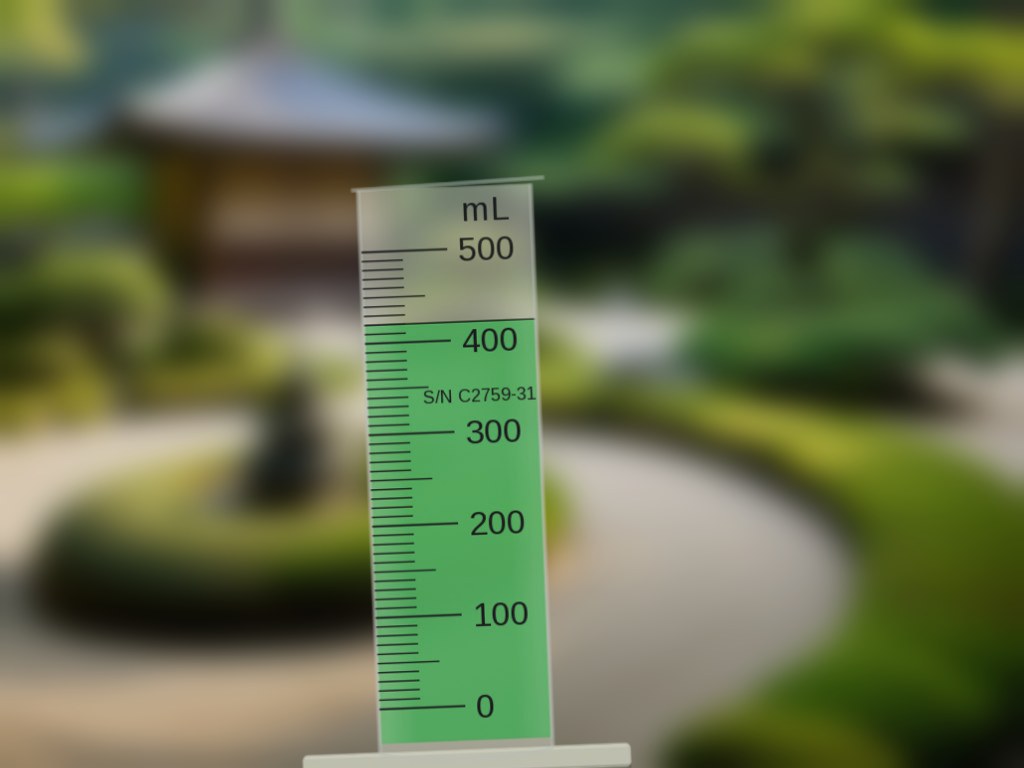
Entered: 420 (mL)
